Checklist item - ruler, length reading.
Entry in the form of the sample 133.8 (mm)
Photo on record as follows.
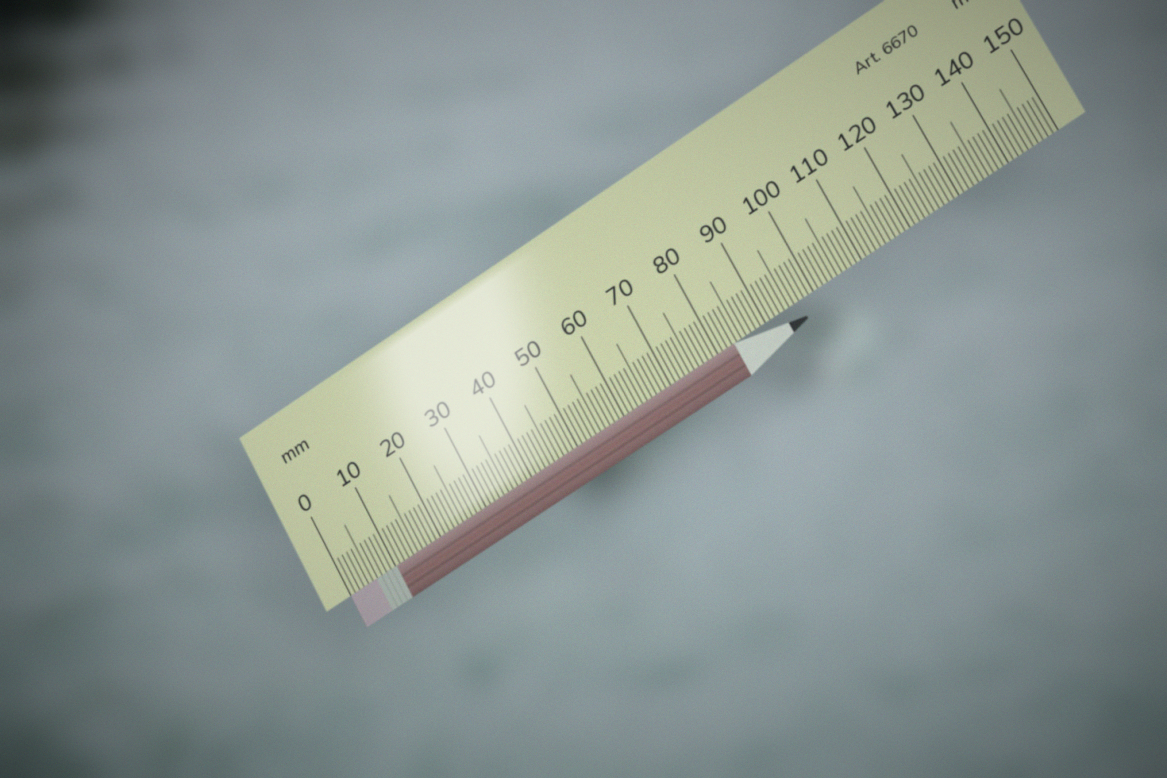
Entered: 97 (mm)
